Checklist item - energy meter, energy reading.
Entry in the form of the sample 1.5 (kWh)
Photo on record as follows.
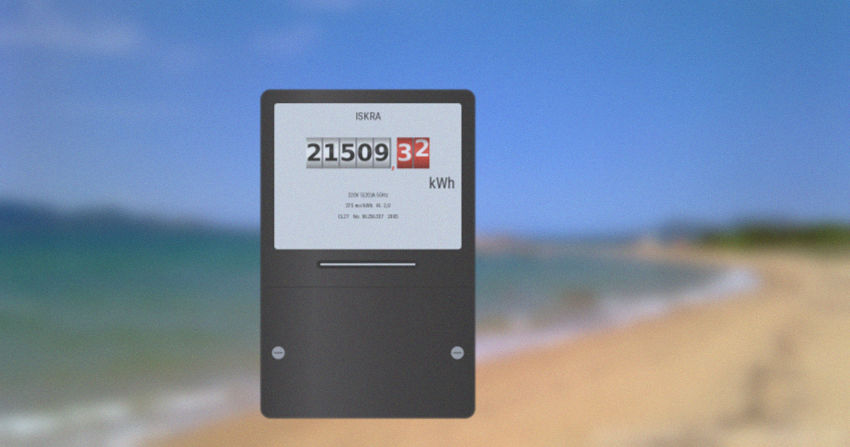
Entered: 21509.32 (kWh)
